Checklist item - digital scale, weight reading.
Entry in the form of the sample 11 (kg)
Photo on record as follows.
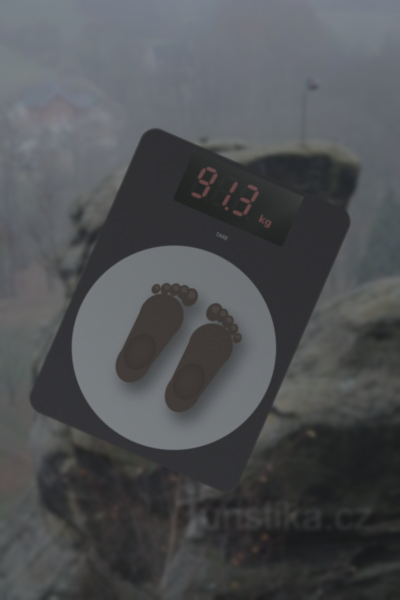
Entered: 91.3 (kg)
